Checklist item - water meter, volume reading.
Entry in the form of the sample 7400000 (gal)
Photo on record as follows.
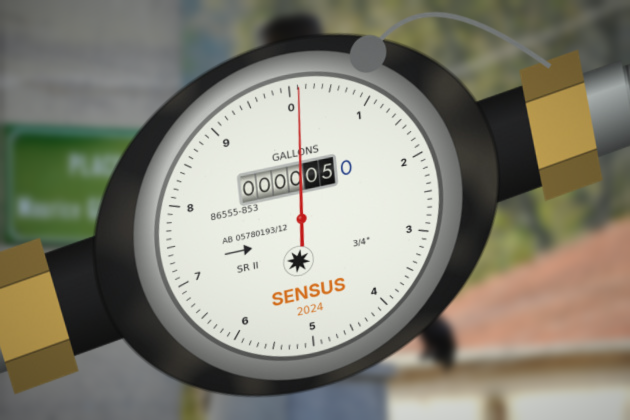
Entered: 50.1 (gal)
